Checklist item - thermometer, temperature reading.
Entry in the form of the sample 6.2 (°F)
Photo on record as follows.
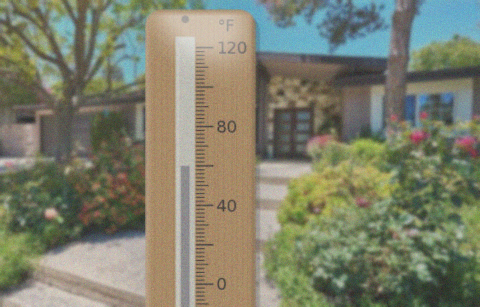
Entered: 60 (°F)
